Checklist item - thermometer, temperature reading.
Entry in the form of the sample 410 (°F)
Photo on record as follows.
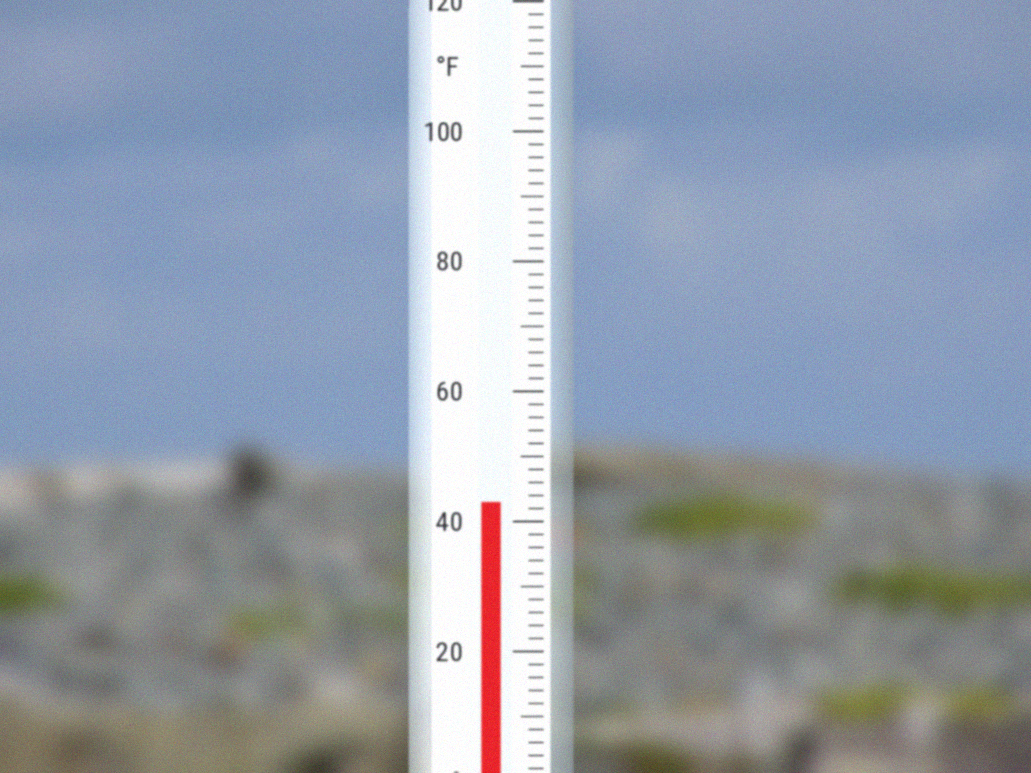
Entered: 43 (°F)
